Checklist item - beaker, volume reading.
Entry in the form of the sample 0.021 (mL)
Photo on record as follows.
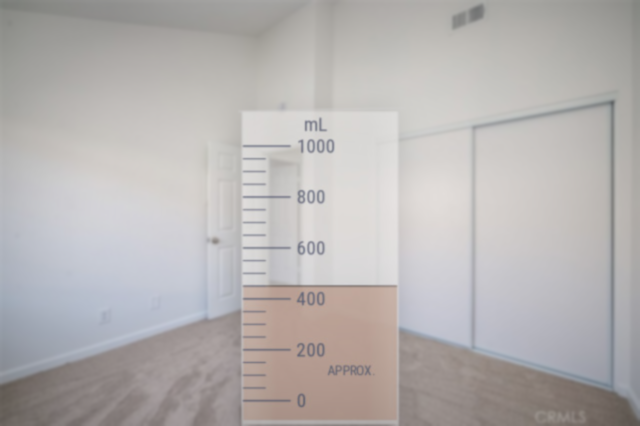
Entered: 450 (mL)
